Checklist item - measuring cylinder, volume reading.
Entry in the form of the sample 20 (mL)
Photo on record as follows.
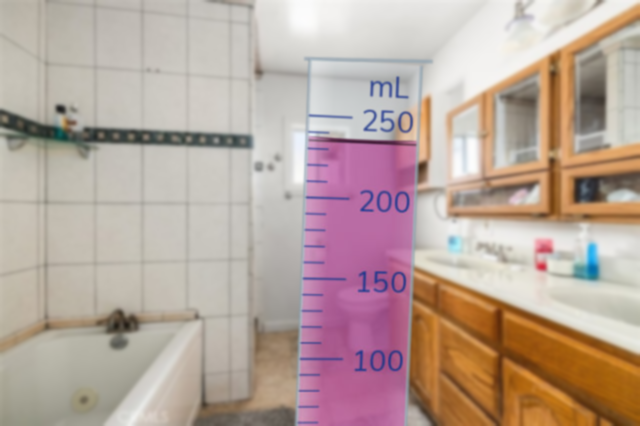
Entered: 235 (mL)
